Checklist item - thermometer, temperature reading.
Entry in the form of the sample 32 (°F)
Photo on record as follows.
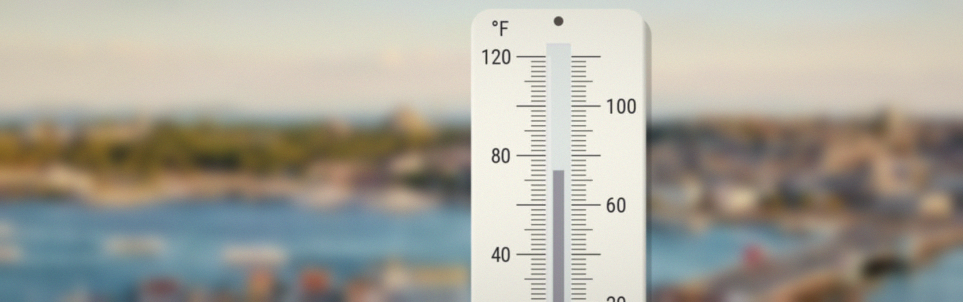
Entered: 74 (°F)
